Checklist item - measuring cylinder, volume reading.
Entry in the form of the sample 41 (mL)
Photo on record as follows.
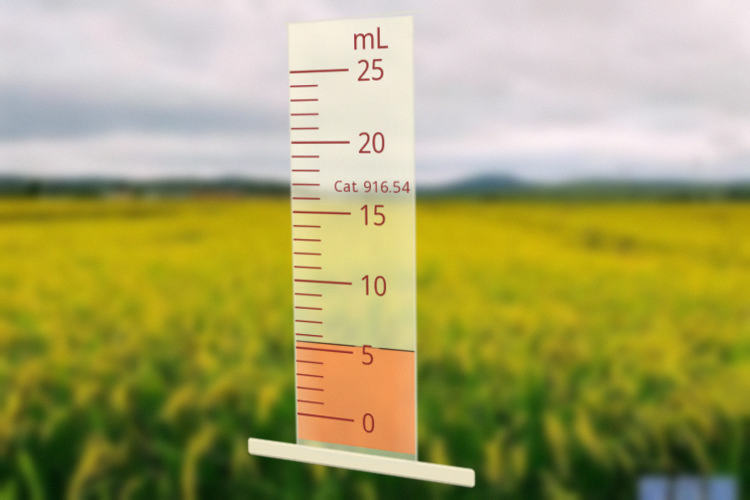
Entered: 5.5 (mL)
